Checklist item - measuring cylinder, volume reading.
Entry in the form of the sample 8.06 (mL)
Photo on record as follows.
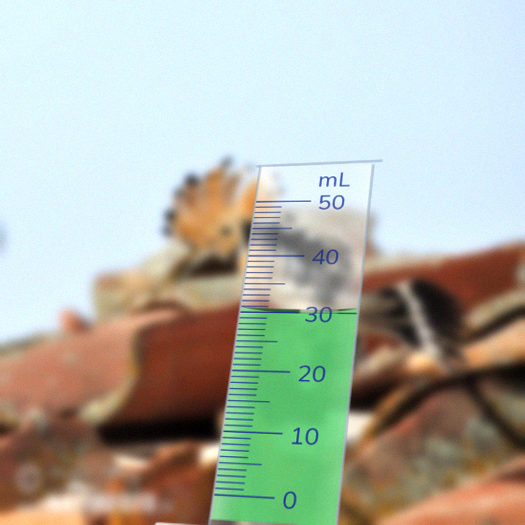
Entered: 30 (mL)
